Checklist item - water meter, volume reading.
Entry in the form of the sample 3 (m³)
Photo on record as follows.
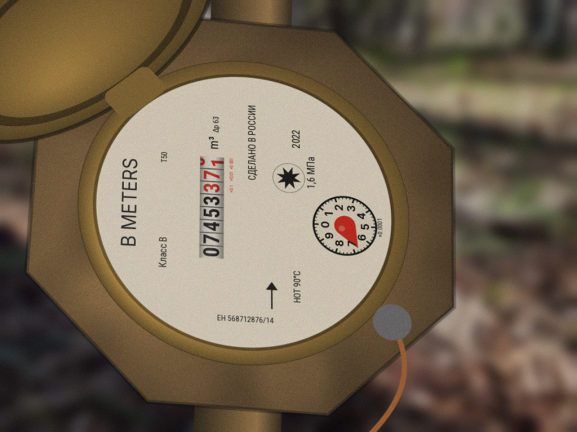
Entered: 7453.3706 (m³)
